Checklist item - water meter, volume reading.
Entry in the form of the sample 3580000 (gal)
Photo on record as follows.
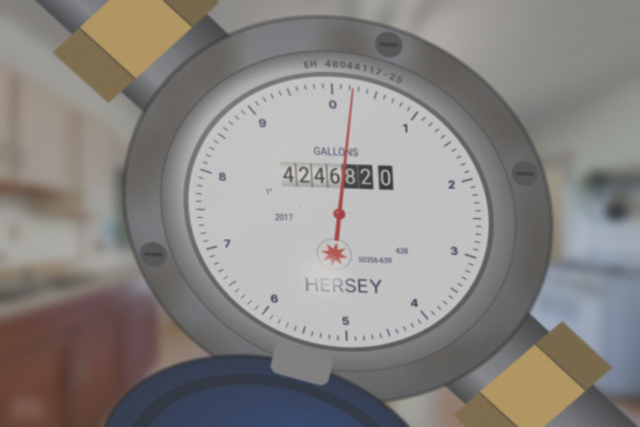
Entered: 4246820.2 (gal)
